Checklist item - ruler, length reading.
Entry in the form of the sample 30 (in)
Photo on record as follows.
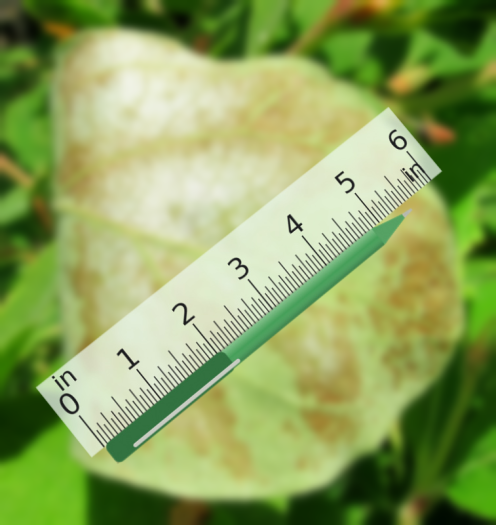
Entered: 5.5 (in)
